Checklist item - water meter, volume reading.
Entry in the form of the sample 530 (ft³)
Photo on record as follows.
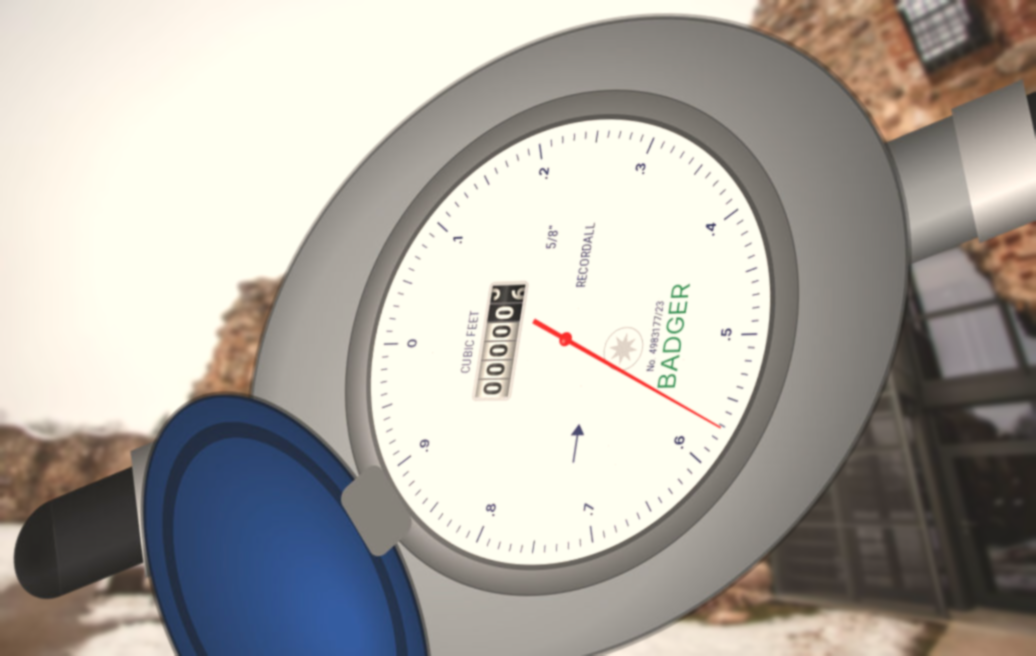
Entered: 5.57 (ft³)
